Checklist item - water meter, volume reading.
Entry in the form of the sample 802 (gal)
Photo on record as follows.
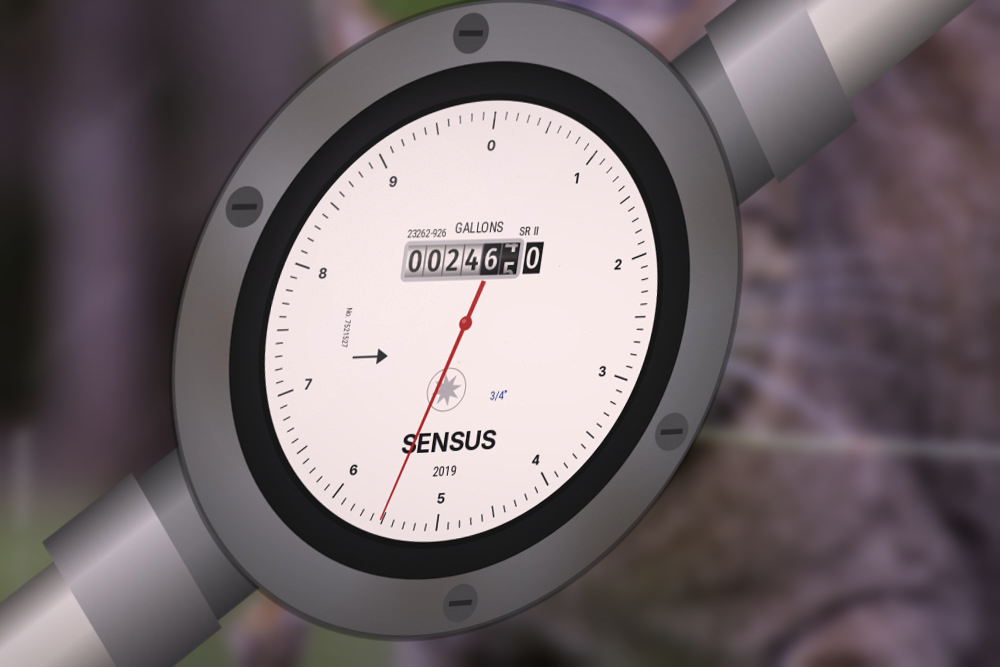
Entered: 24645.5 (gal)
